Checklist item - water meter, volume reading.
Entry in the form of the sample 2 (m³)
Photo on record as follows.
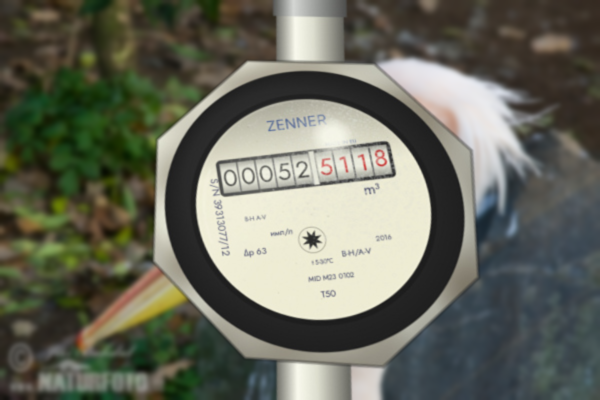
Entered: 52.5118 (m³)
